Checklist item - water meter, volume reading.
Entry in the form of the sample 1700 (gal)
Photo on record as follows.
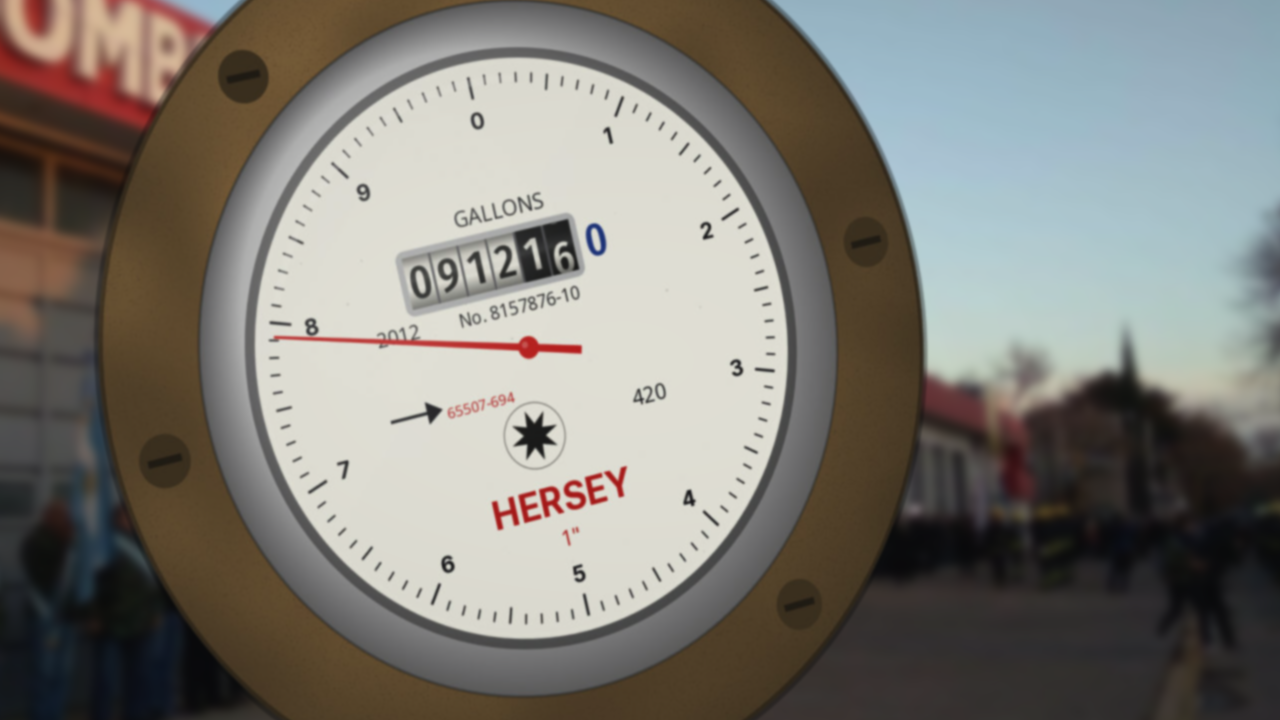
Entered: 912157.9 (gal)
